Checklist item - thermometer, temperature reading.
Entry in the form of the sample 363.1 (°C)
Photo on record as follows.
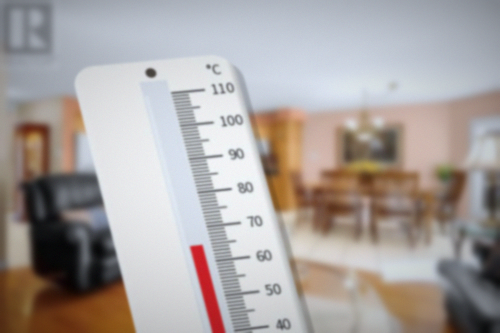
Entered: 65 (°C)
